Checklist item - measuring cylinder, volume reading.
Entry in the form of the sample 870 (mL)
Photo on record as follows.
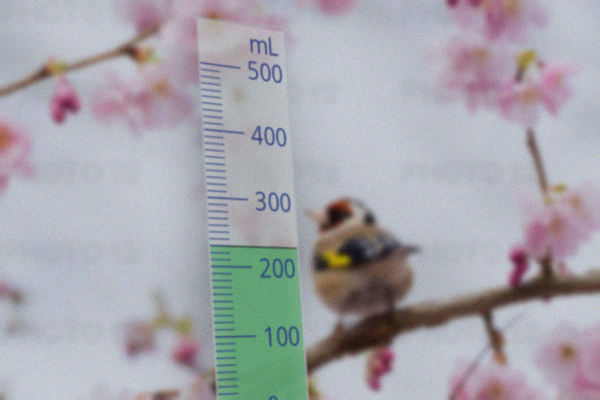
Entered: 230 (mL)
